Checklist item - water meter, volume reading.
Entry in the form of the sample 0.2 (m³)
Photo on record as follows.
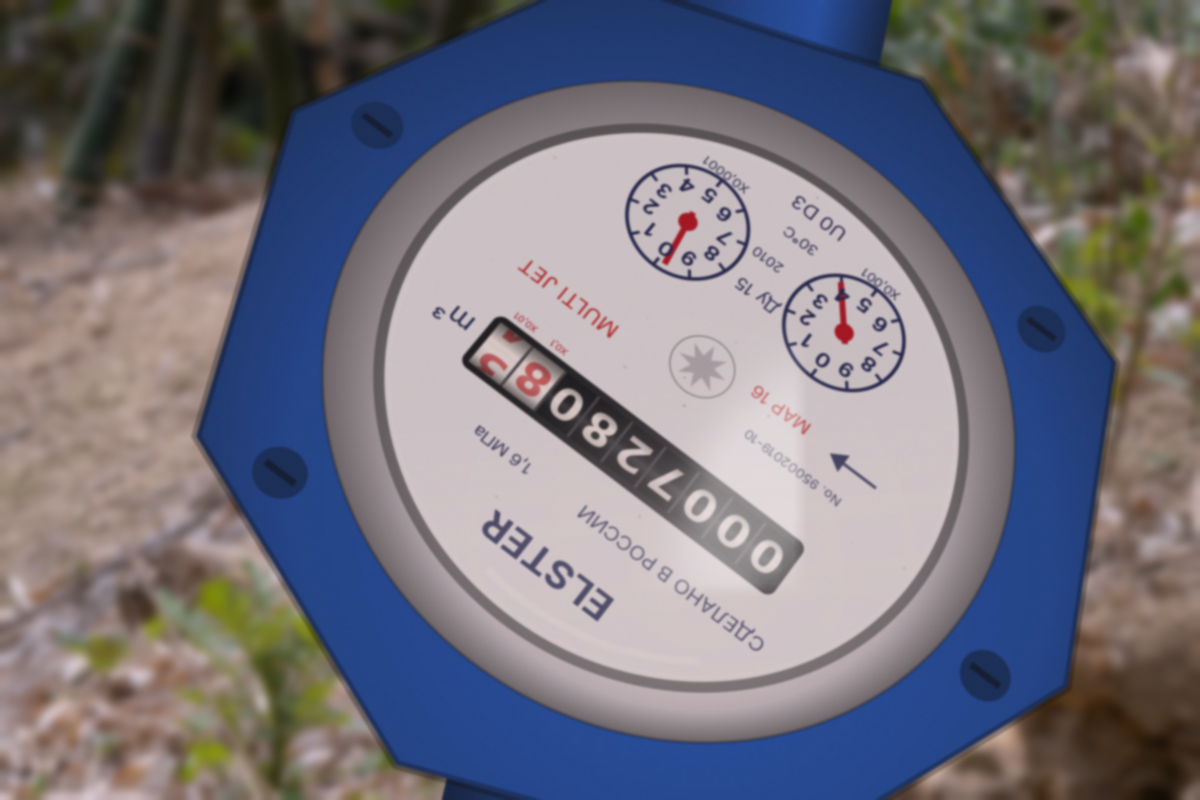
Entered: 7280.8339 (m³)
